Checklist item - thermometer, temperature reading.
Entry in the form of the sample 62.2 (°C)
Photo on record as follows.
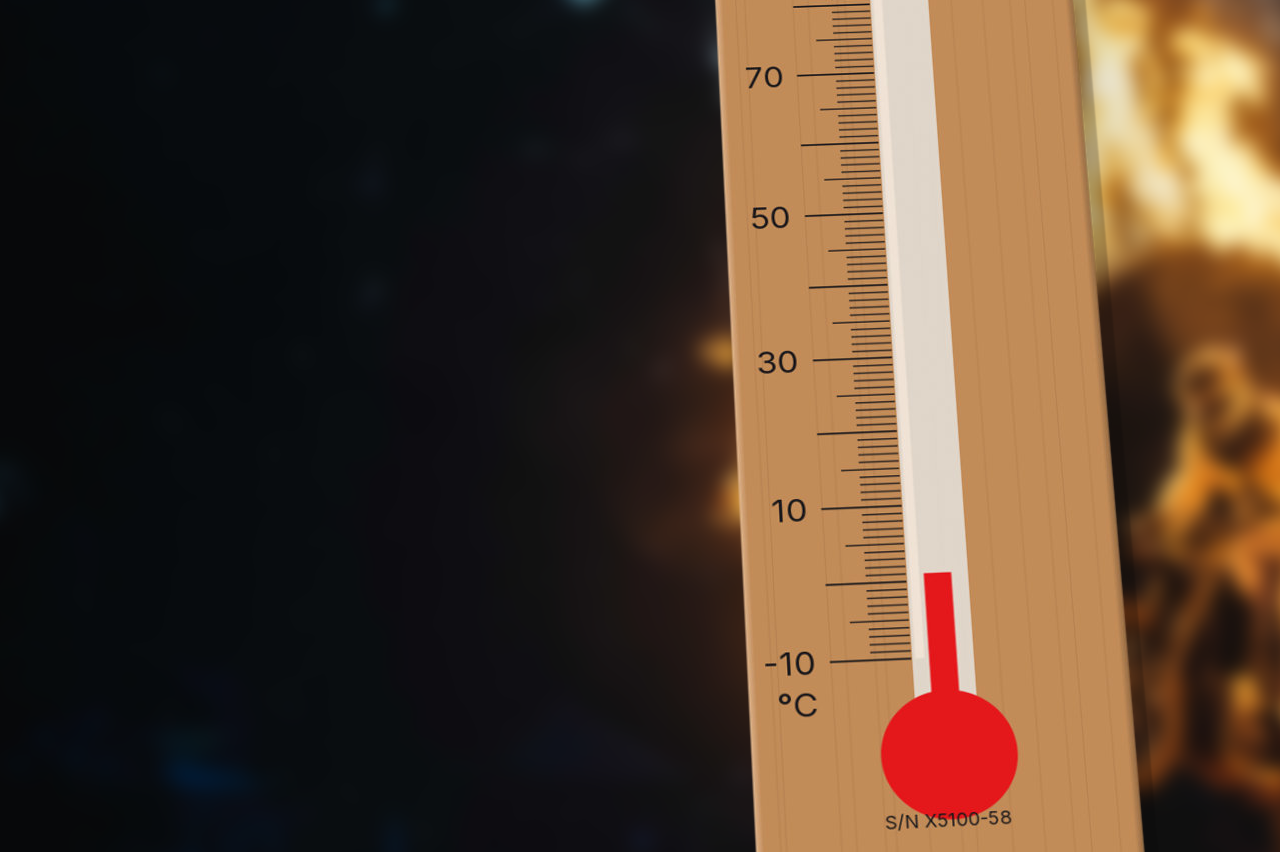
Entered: 1 (°C)
